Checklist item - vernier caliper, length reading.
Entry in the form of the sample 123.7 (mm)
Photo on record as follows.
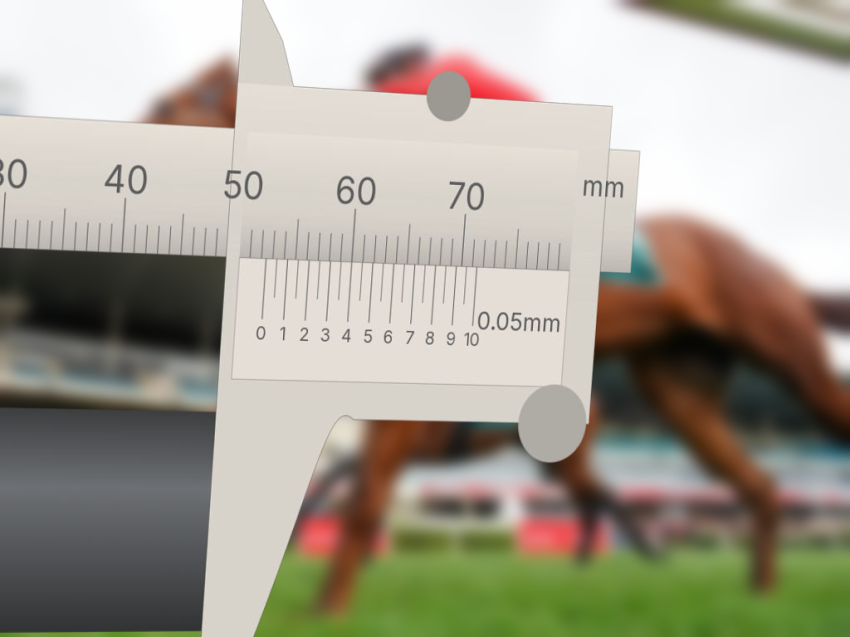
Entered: 52.4 (mm)
